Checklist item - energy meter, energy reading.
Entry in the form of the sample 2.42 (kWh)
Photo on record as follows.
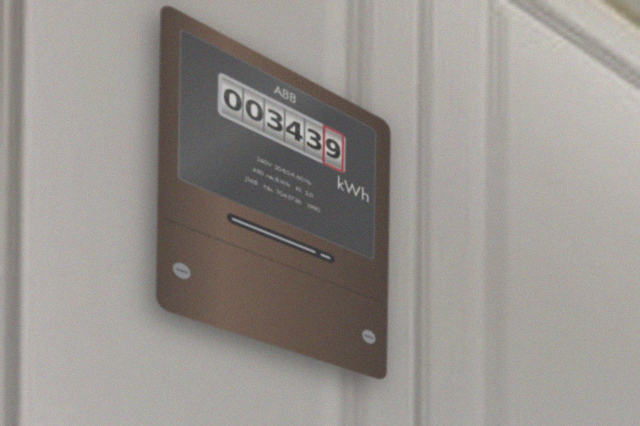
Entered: 343.9 (kWh)
